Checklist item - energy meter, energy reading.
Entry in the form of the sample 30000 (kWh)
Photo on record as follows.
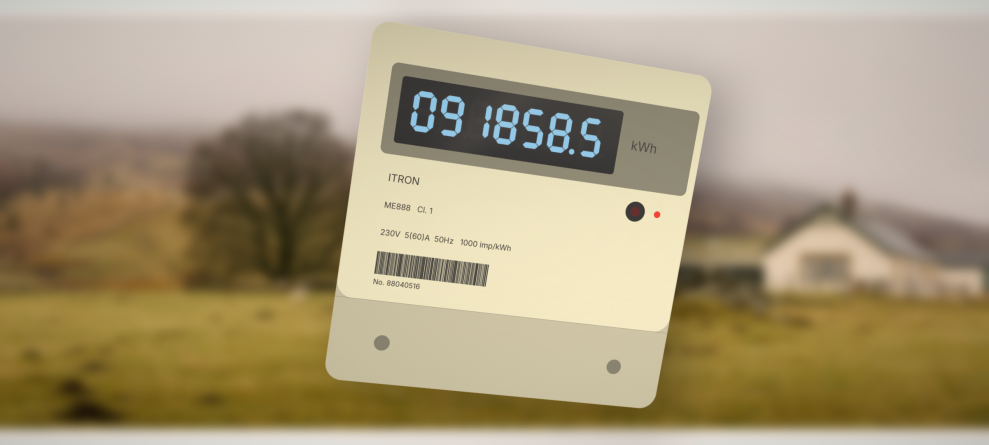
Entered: 91858.5 (kWh)
